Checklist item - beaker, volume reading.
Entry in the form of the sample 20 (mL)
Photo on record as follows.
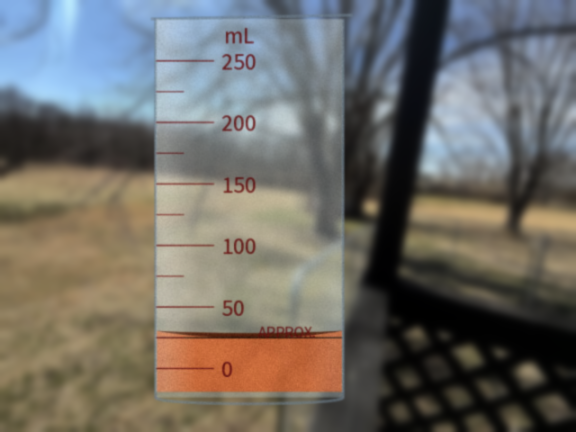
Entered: 25 (mL)
